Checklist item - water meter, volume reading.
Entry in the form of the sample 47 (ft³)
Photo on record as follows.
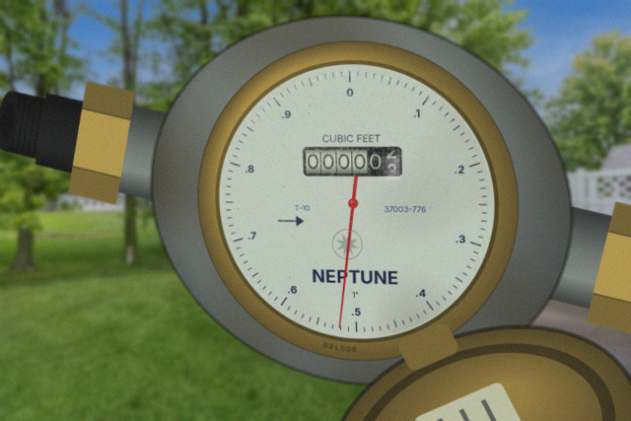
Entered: 2.52 (ft³)
